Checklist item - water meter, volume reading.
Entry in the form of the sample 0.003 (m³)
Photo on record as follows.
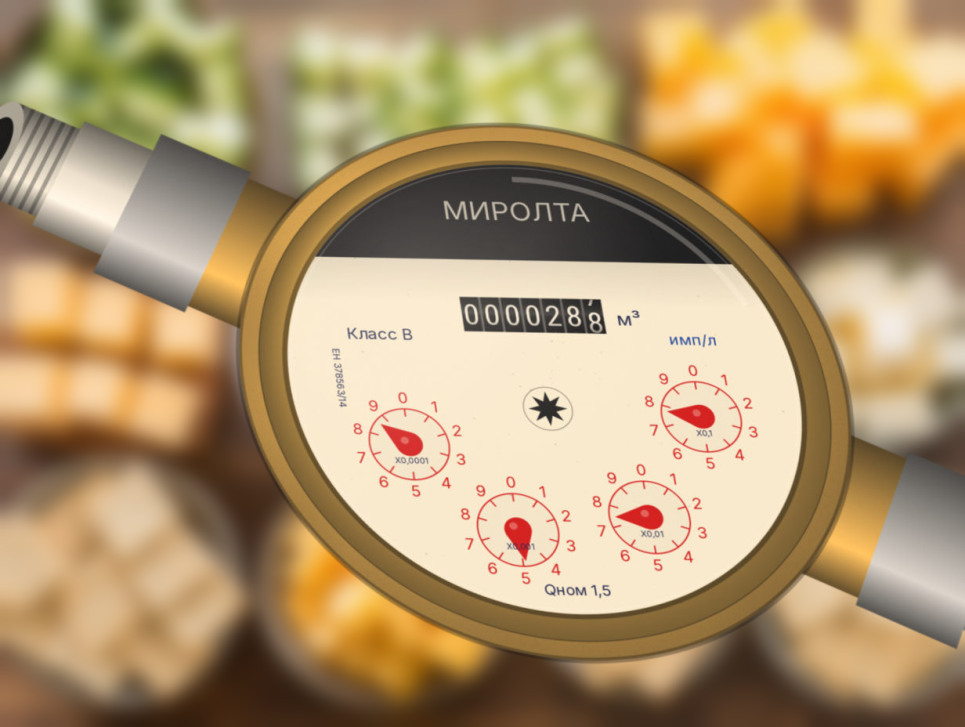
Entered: 287.7748 (m³)
